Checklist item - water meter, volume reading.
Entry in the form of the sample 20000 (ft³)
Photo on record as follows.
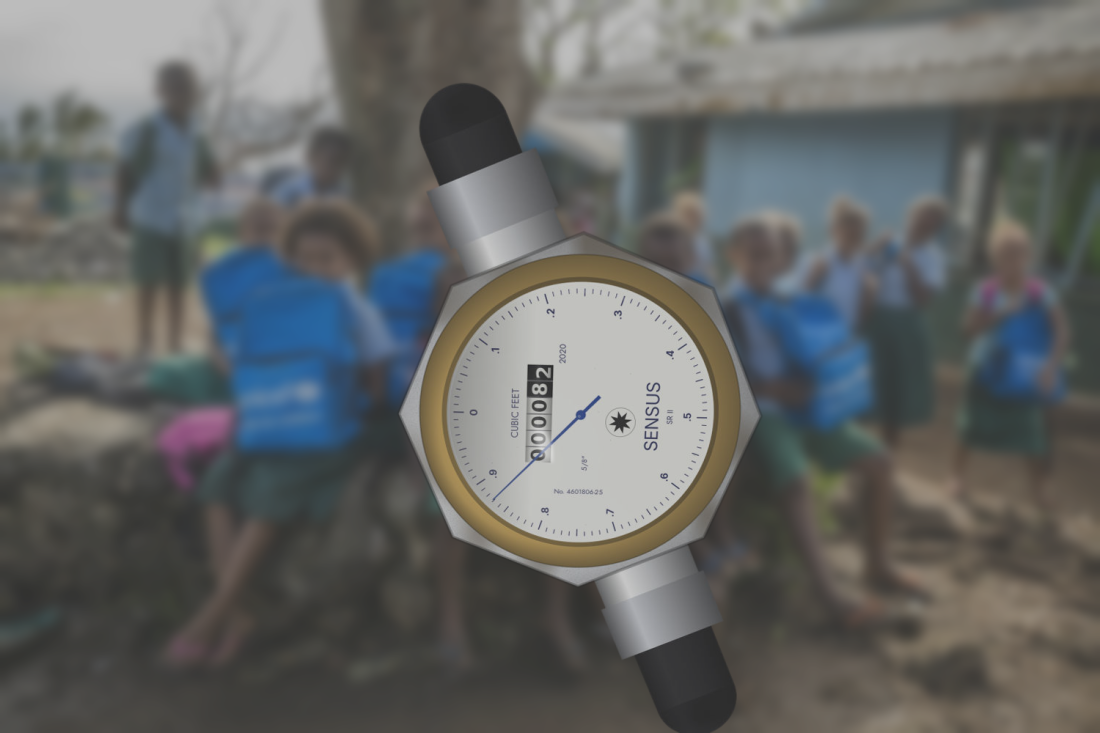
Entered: 81.87 (ft³)
